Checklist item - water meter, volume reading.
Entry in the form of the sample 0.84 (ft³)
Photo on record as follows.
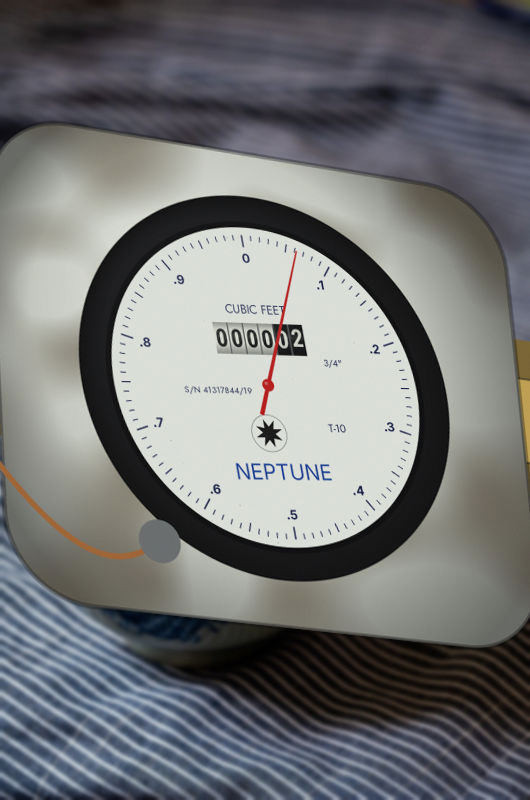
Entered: 2.06 (ft³)
